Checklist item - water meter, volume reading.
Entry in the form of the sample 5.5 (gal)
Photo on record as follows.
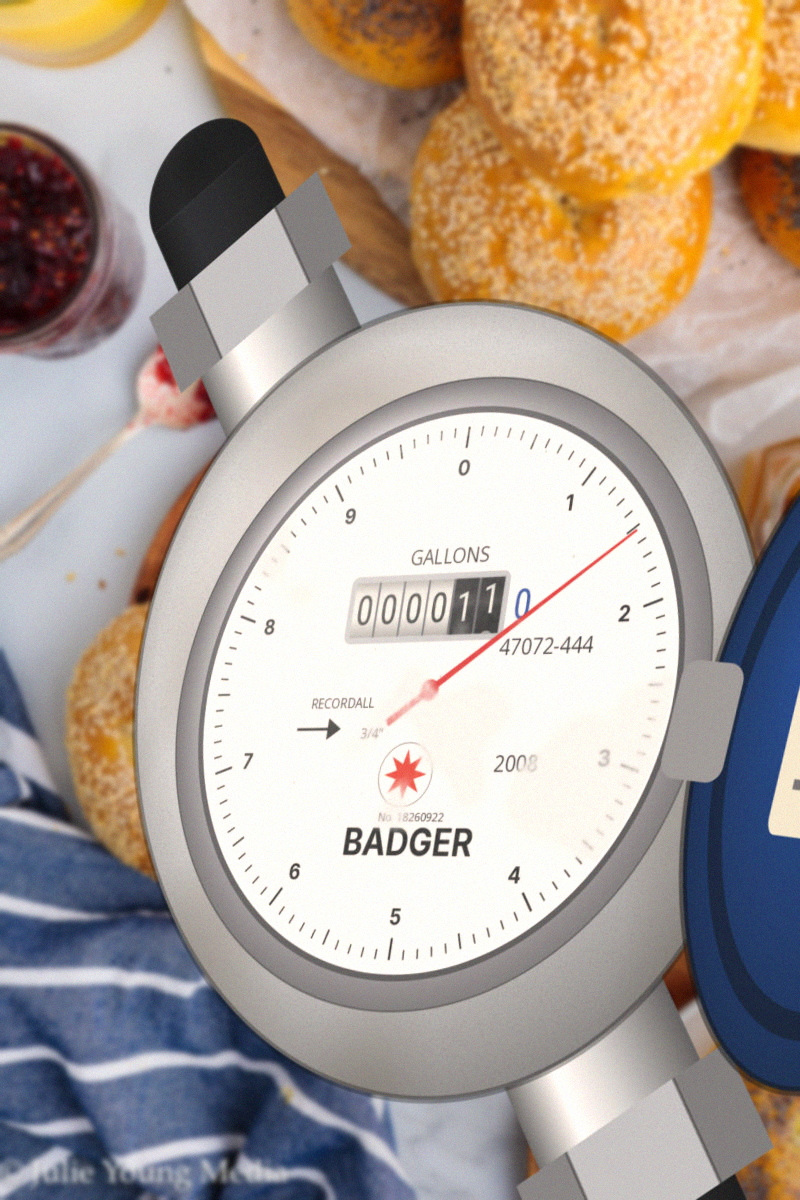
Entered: 111.5 (gal)
